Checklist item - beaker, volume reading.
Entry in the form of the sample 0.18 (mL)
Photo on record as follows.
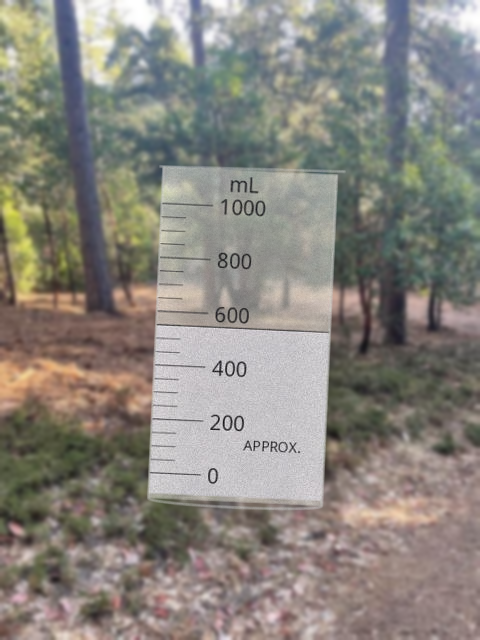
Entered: 550 (mL)
